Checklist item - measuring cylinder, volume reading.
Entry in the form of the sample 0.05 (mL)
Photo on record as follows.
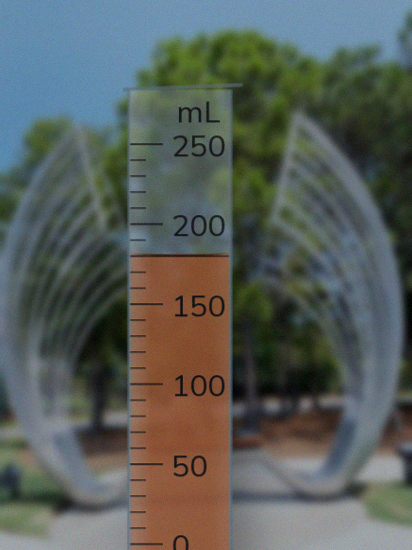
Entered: 180 (mL)
